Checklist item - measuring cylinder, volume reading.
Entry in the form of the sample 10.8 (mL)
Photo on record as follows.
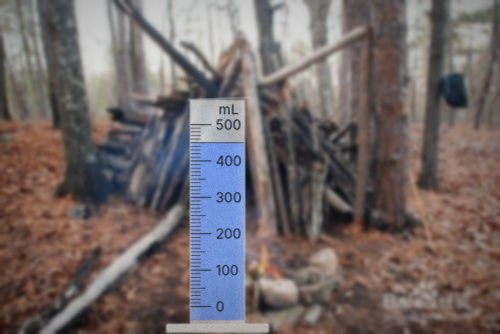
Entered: 450 (mL)
